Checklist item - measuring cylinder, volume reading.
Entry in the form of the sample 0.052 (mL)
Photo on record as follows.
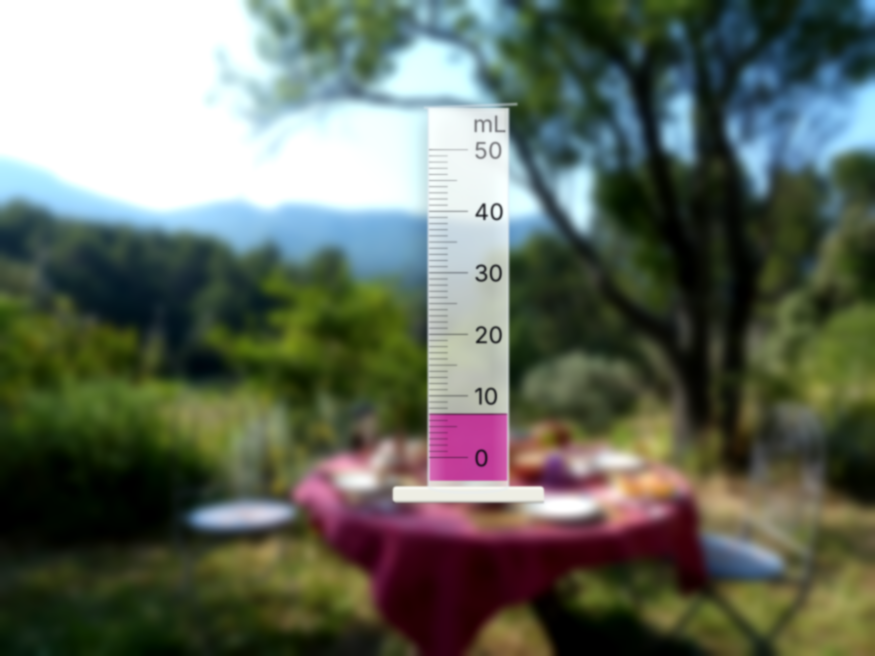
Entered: 7 (mL)
